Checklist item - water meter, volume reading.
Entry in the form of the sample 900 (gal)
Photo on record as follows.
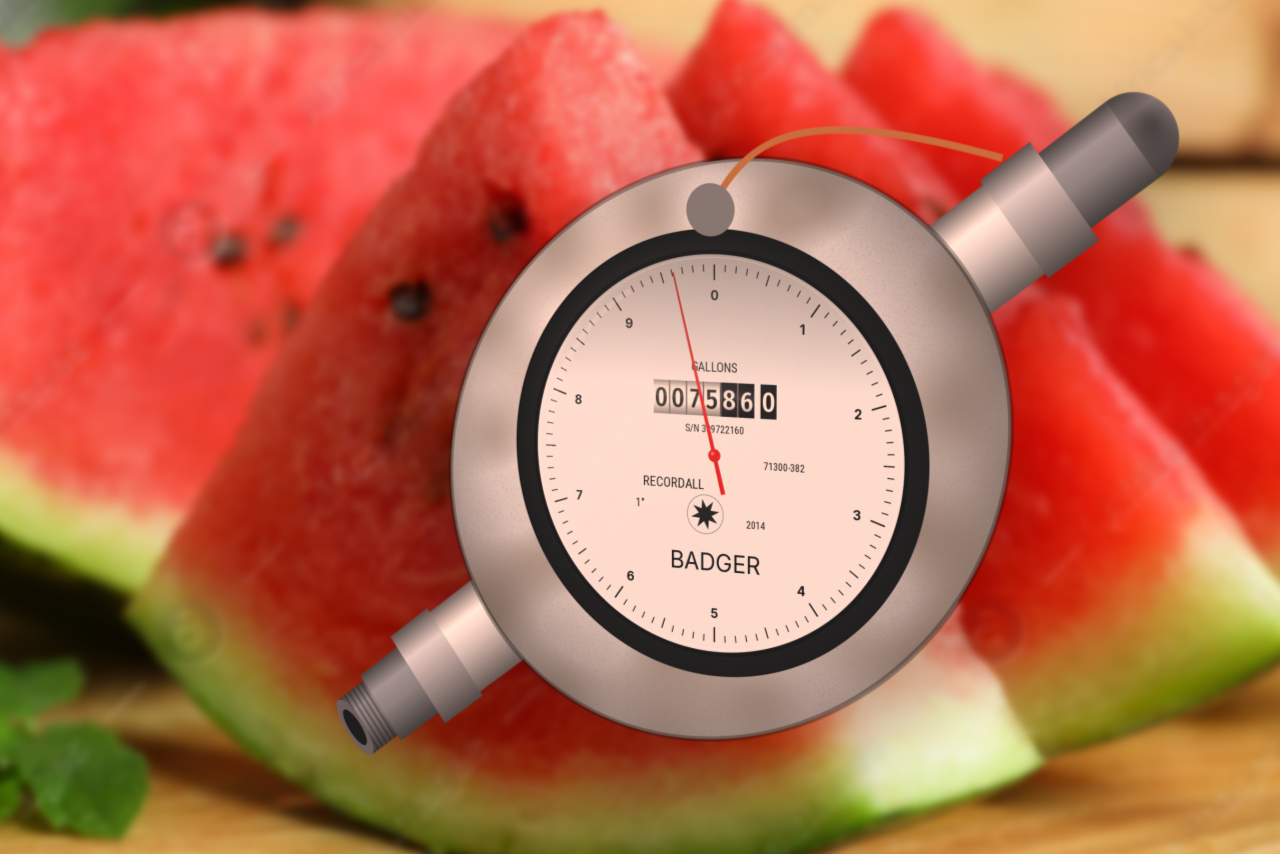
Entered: 75859.6 (gal)
